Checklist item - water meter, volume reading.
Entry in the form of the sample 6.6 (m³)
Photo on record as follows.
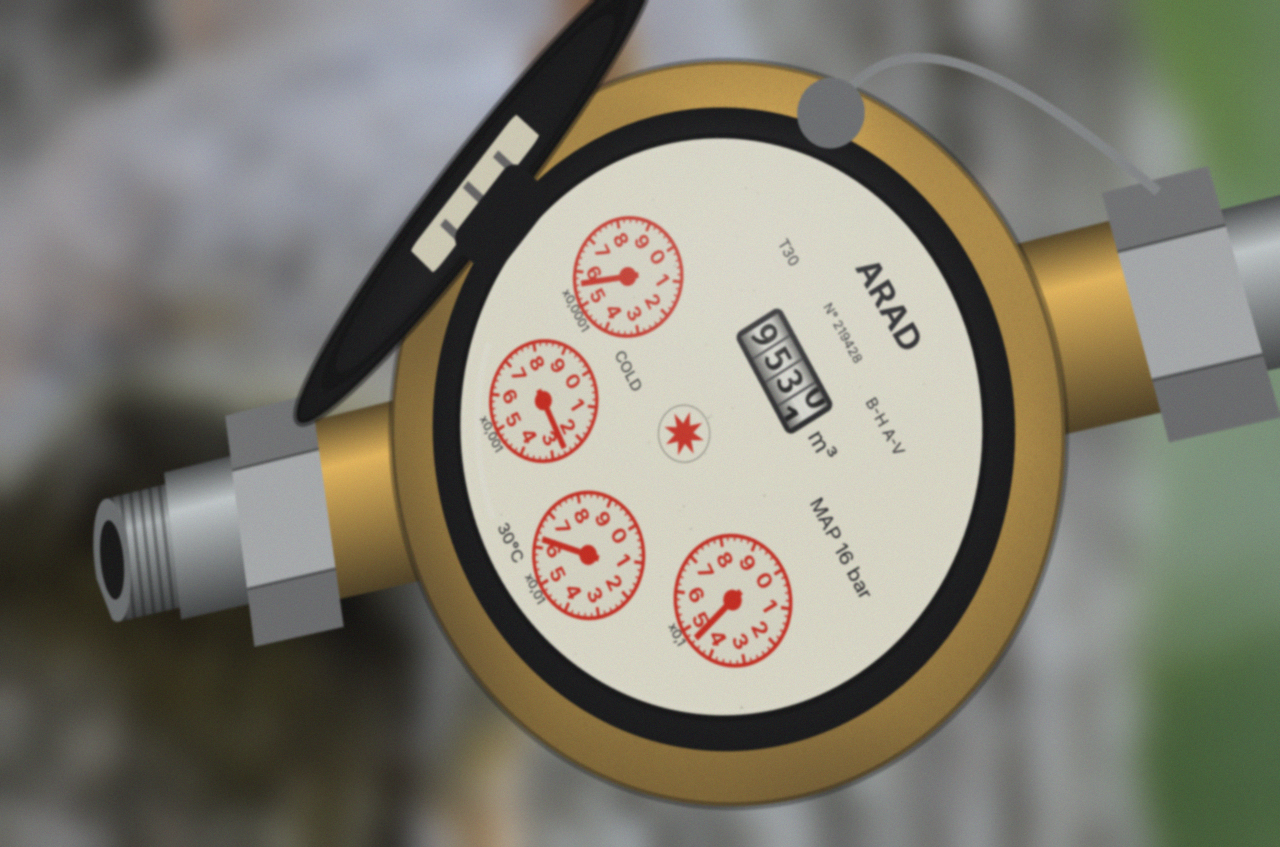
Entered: 9530.4625 (m³)
